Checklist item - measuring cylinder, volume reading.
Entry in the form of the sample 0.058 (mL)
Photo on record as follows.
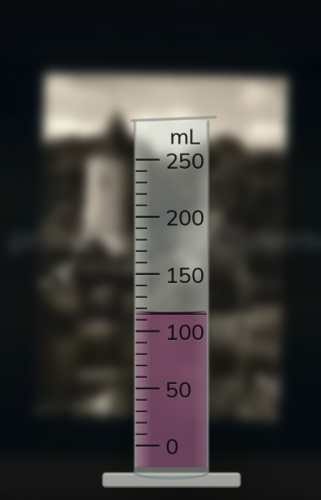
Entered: 115 (mL)
